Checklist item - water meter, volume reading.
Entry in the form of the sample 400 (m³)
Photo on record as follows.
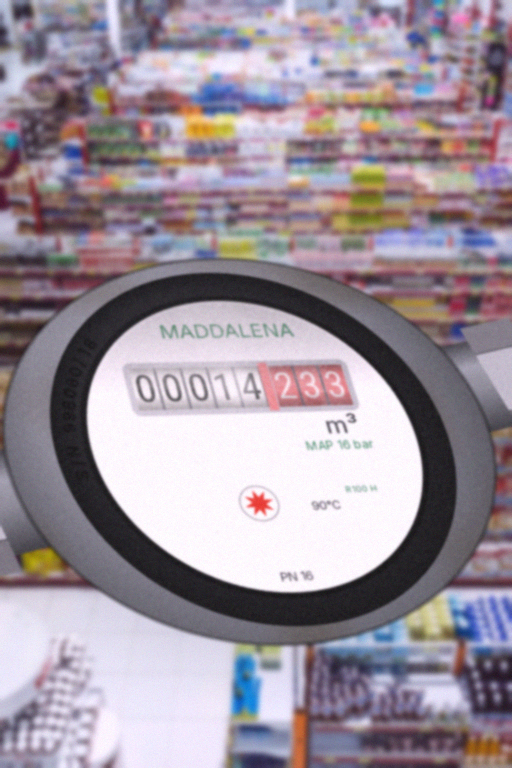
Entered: 14.233 (m³)
